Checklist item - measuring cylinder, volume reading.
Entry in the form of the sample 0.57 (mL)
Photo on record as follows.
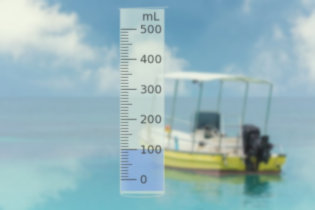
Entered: 100 (mL)
